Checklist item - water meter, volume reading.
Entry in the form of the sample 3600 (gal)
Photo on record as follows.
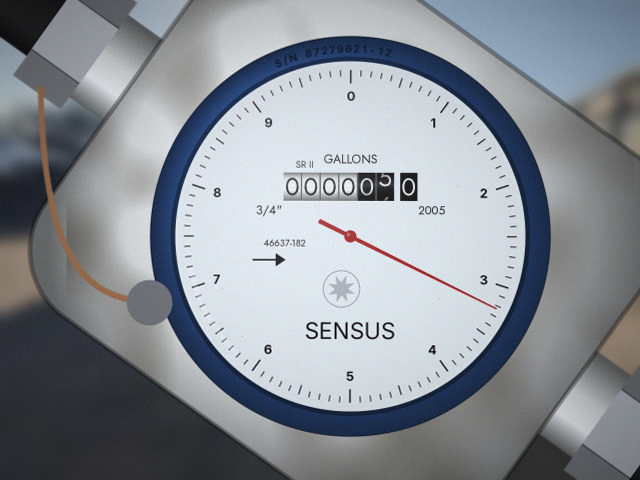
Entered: 53.2 (gal)
